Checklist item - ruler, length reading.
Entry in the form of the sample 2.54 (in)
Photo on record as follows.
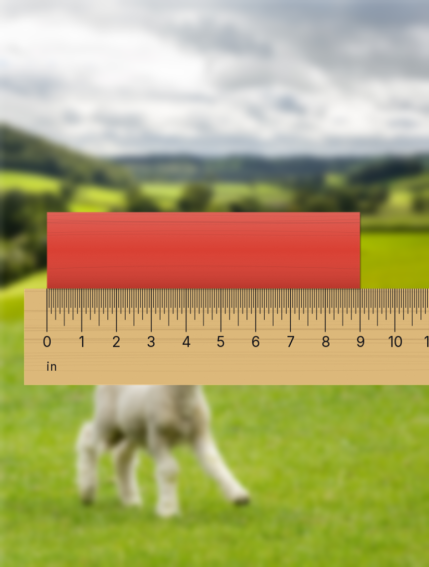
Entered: 9 (in)
